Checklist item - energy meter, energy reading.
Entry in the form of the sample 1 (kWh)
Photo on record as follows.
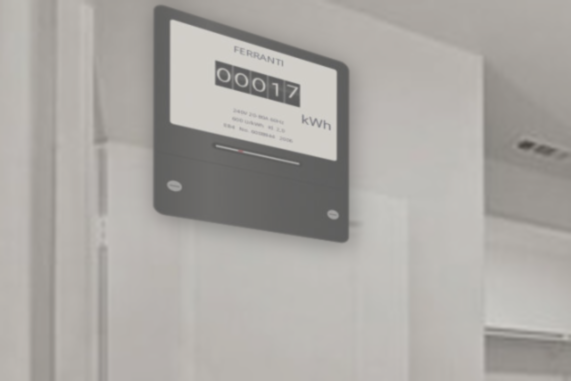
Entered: 17 (kWh)
